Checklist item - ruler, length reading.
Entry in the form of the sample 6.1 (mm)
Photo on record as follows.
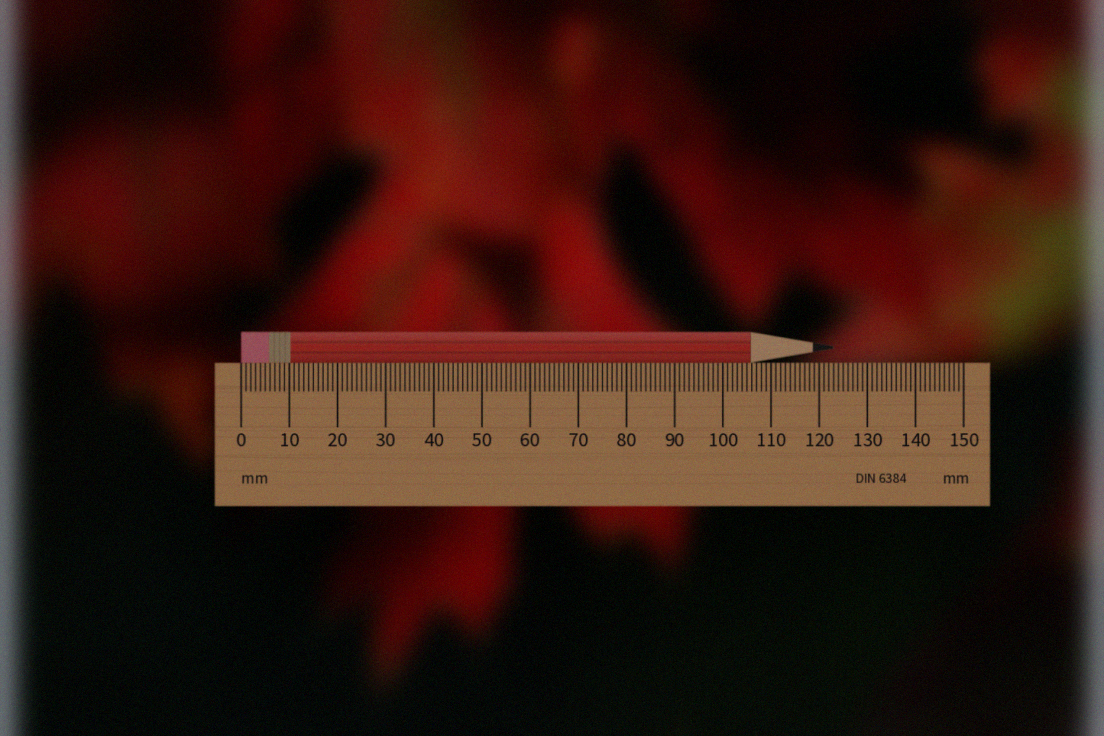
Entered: 123 (mm)
